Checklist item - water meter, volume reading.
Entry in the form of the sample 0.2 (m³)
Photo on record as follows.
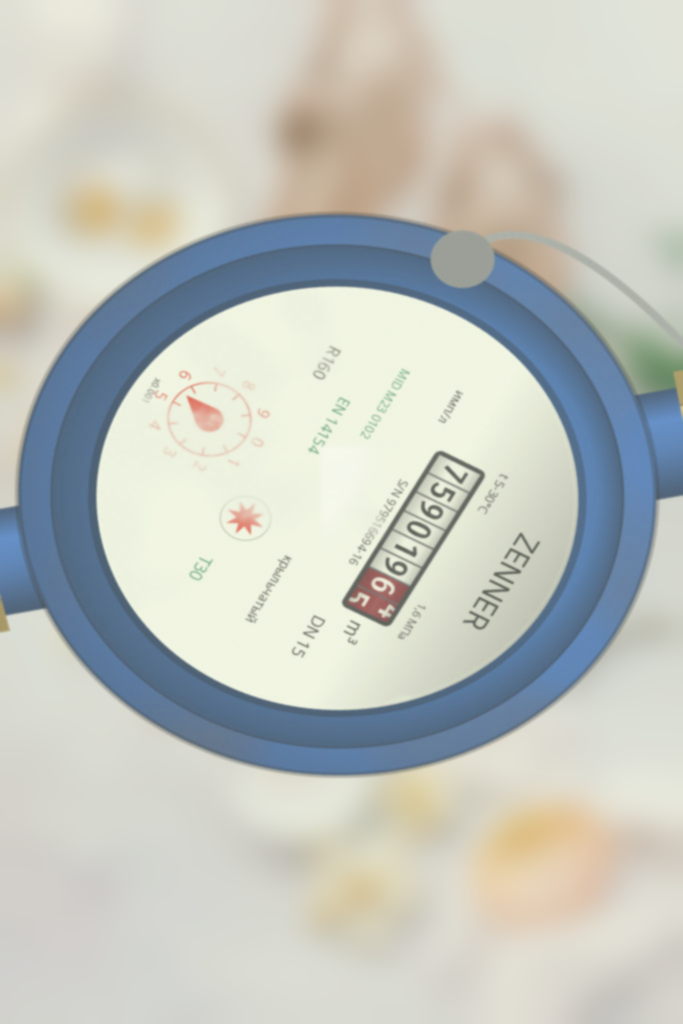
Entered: 759019.645 (m³)
